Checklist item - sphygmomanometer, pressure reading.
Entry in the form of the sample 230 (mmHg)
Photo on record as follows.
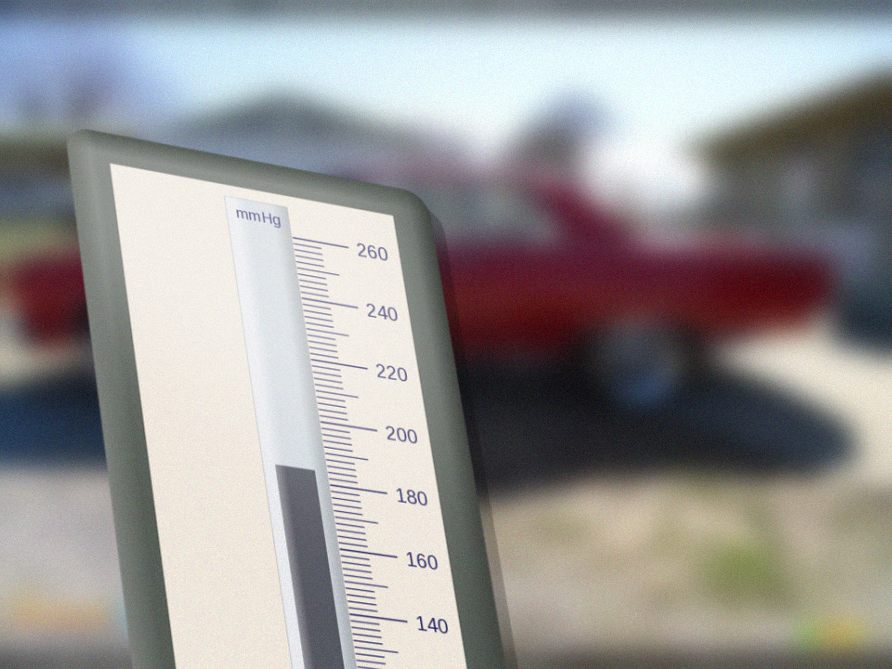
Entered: 184 (mmHg)
